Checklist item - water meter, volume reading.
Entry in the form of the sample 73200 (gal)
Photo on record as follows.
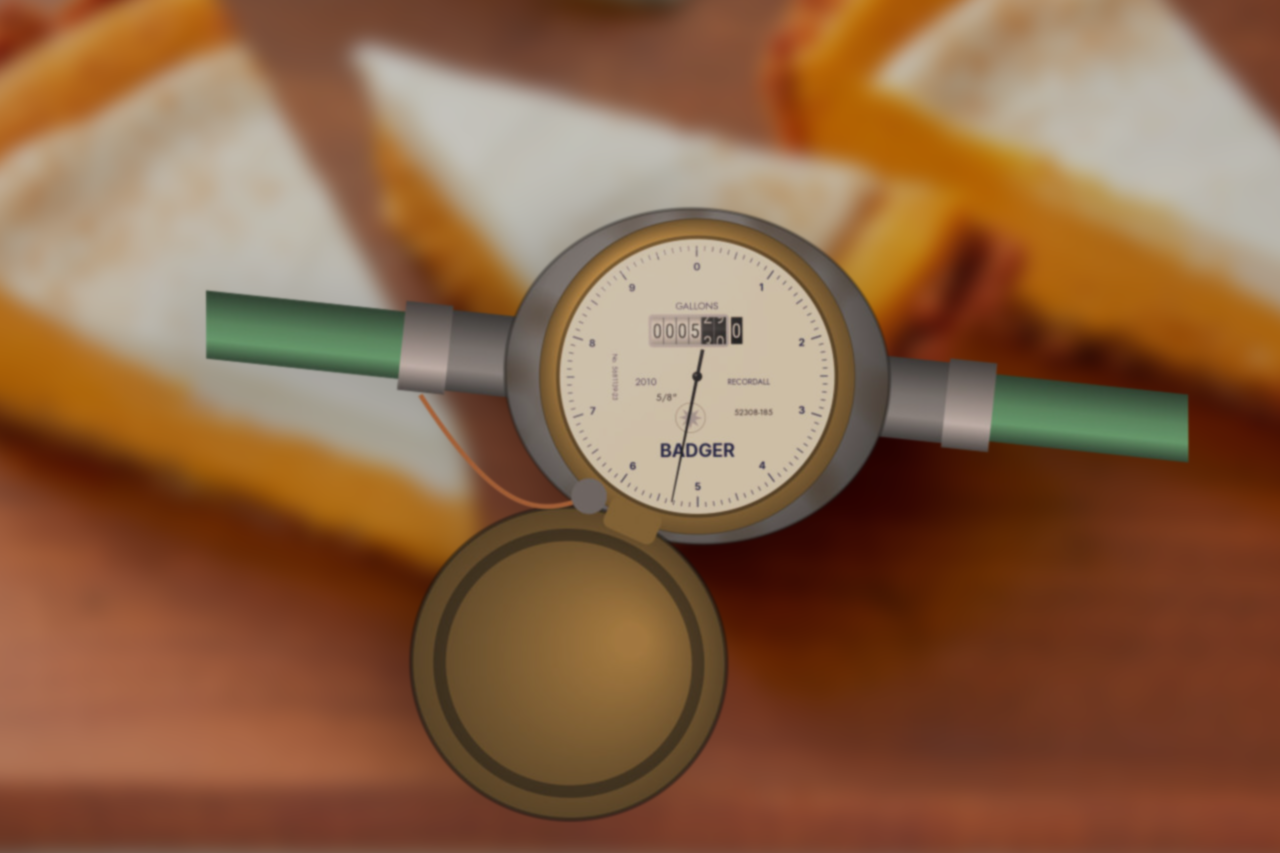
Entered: 5295.3 (gal)
